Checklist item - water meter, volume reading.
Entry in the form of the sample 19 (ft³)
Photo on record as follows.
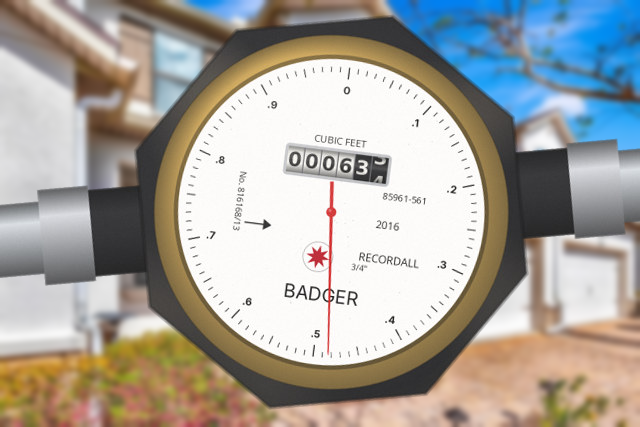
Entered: 633.48 (ft³)
